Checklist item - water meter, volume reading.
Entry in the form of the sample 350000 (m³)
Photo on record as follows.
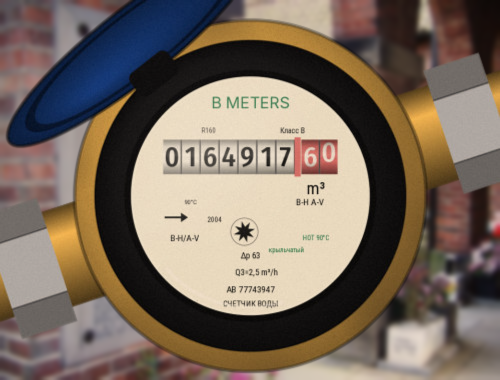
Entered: 164917.60 (m³)
